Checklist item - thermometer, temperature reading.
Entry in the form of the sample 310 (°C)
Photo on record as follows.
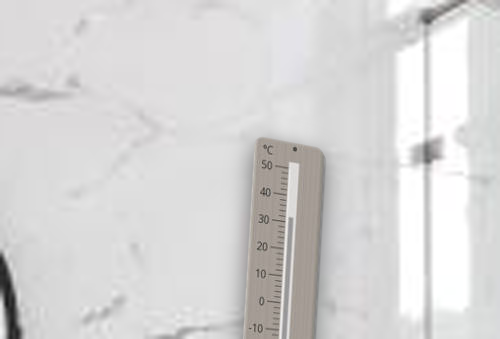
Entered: 32 (°C)
